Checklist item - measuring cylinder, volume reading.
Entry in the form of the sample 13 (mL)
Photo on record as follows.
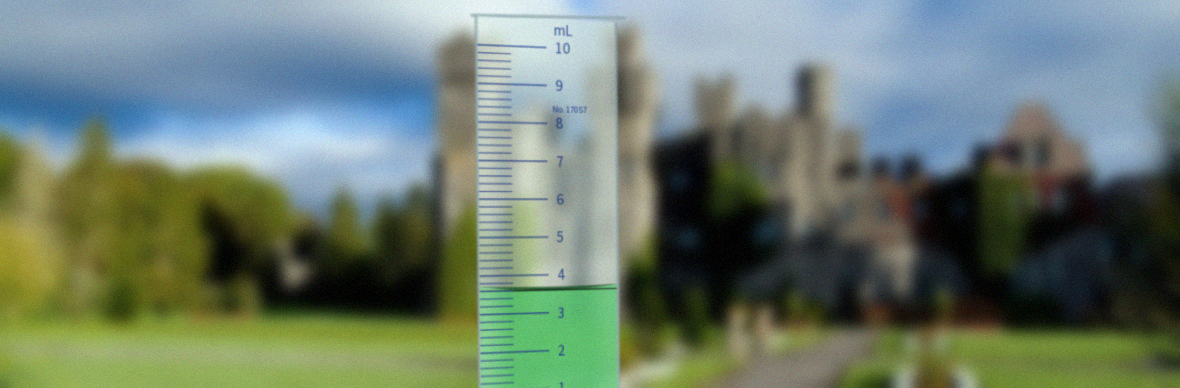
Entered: 3.6 (mL)
